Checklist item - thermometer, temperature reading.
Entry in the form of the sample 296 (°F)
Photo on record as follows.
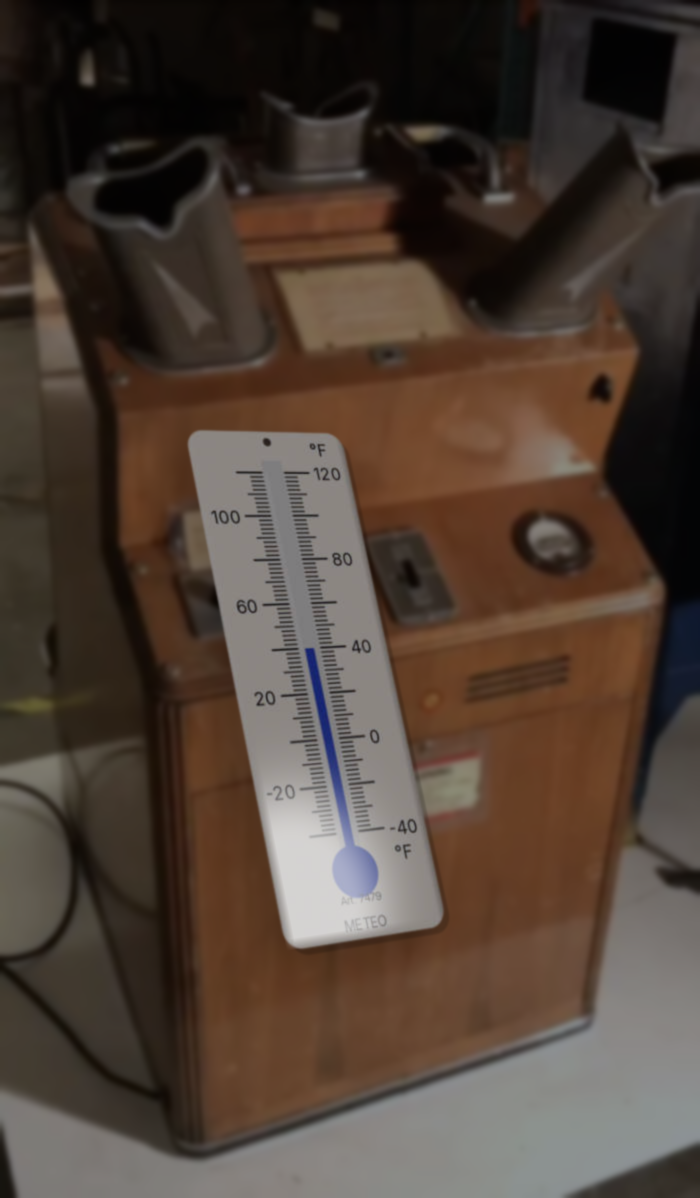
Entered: 40 (°F)
